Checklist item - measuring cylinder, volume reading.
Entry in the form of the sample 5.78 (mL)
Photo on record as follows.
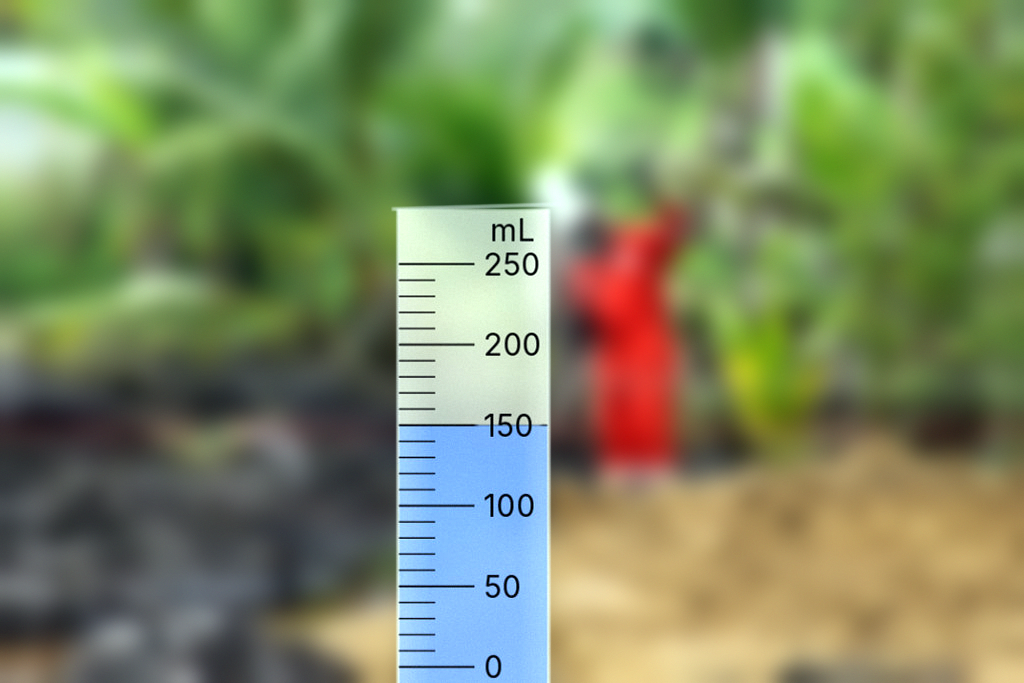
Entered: 150 (mL)
